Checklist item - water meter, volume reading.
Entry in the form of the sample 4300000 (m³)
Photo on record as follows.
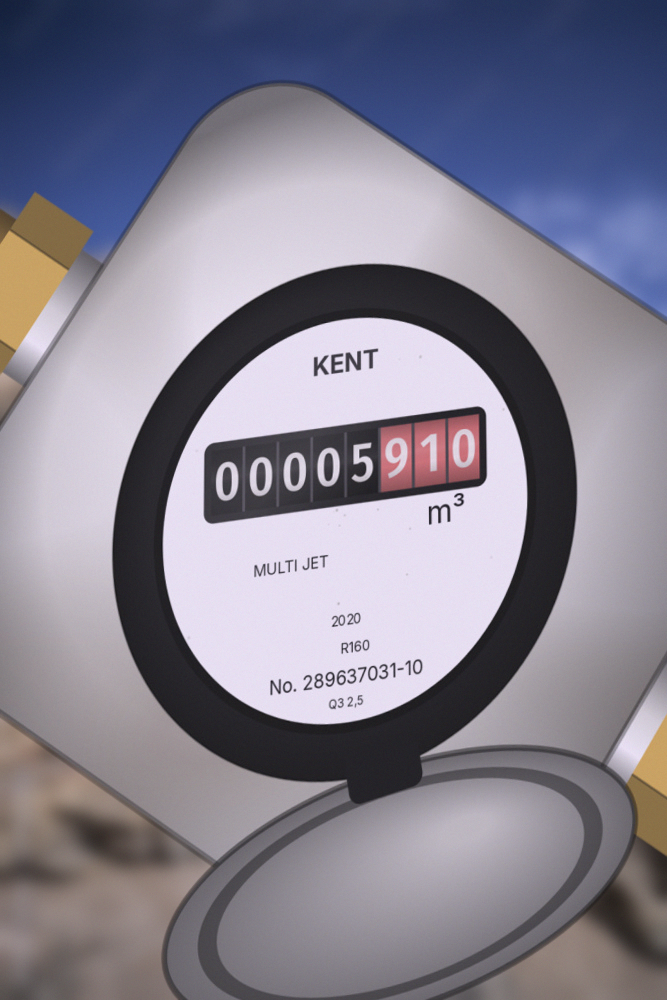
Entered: 5.910 (m³)
